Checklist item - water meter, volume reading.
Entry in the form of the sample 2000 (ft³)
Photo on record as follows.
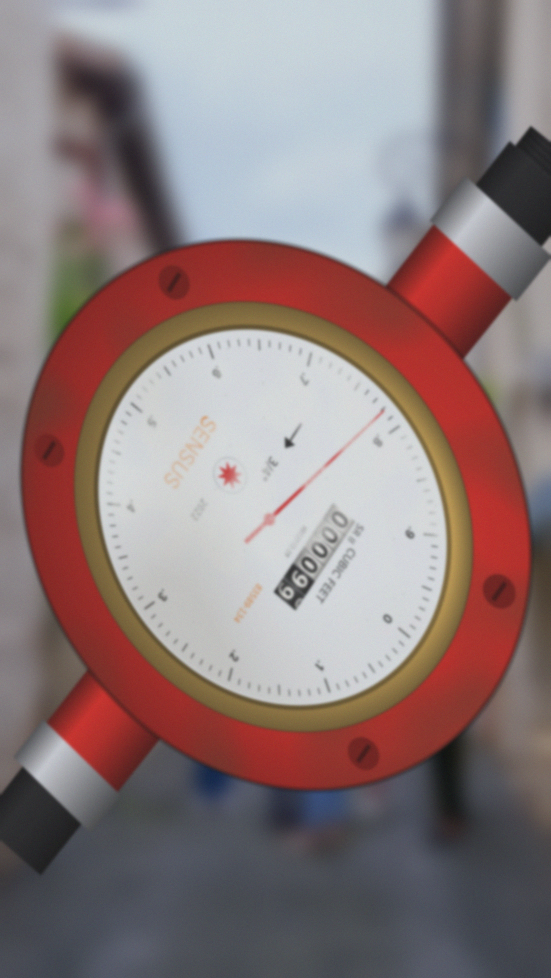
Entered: 98.78 (ft³)
